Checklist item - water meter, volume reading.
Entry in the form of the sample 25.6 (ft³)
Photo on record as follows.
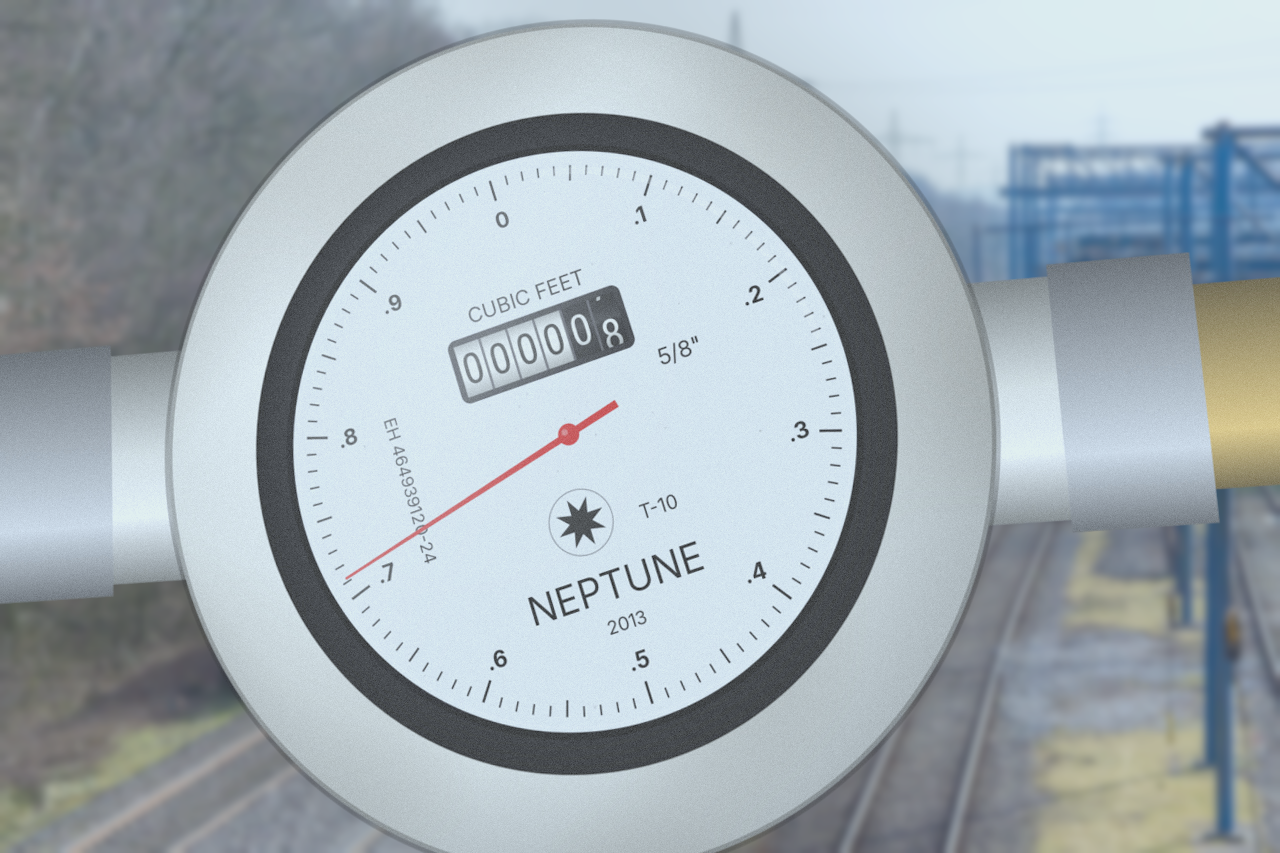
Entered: 7.71 (ft³)
